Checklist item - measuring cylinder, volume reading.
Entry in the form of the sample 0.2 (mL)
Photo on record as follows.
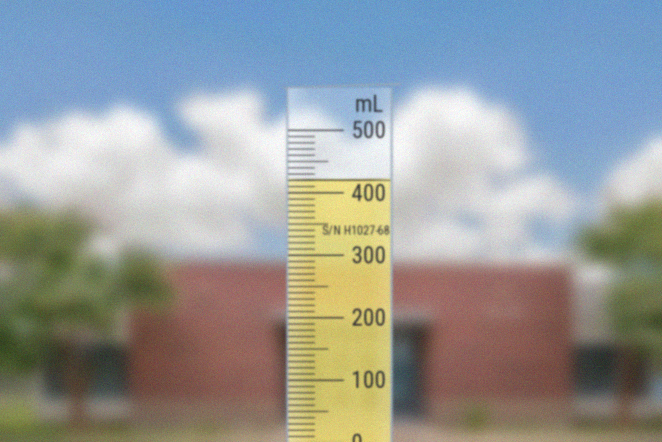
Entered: 420 (mL)
